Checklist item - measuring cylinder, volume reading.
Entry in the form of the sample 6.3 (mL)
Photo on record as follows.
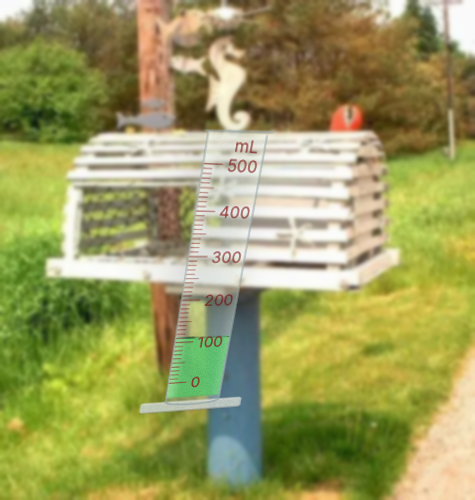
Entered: 110 (mL)
